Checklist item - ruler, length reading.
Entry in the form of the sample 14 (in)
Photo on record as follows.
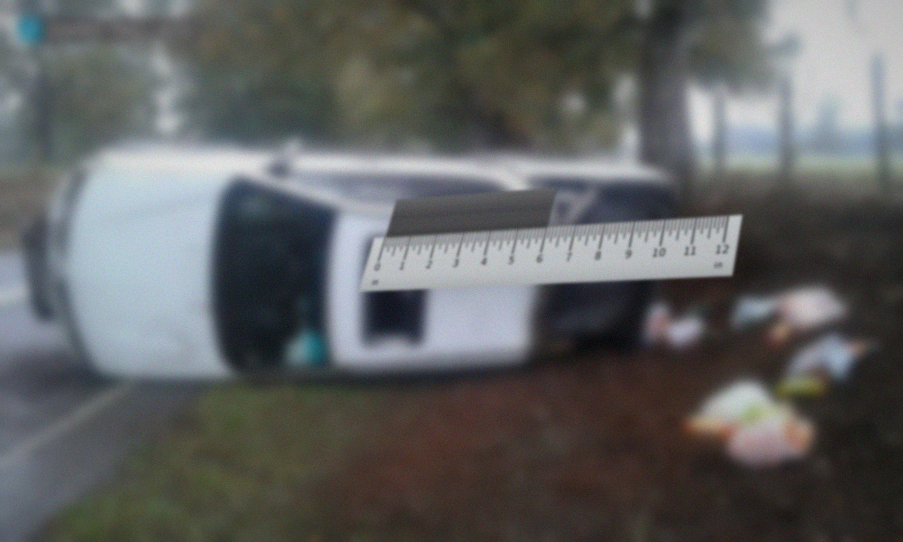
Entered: 6 (in)
